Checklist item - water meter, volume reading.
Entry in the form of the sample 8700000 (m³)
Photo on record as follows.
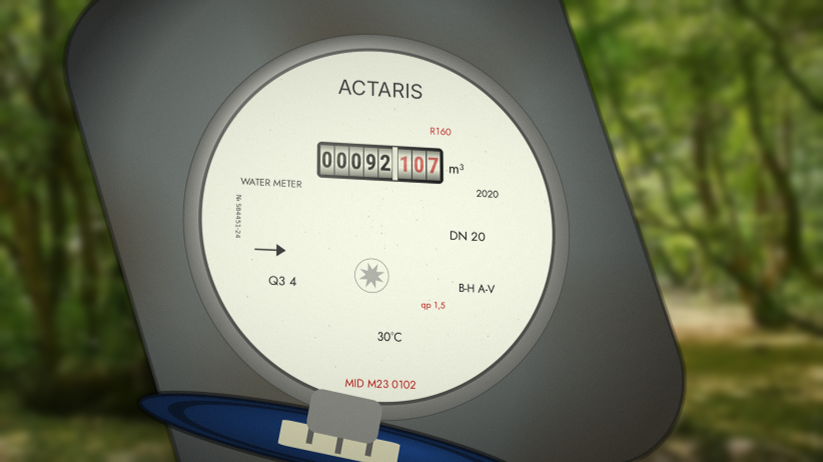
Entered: 92.107 (m³)
